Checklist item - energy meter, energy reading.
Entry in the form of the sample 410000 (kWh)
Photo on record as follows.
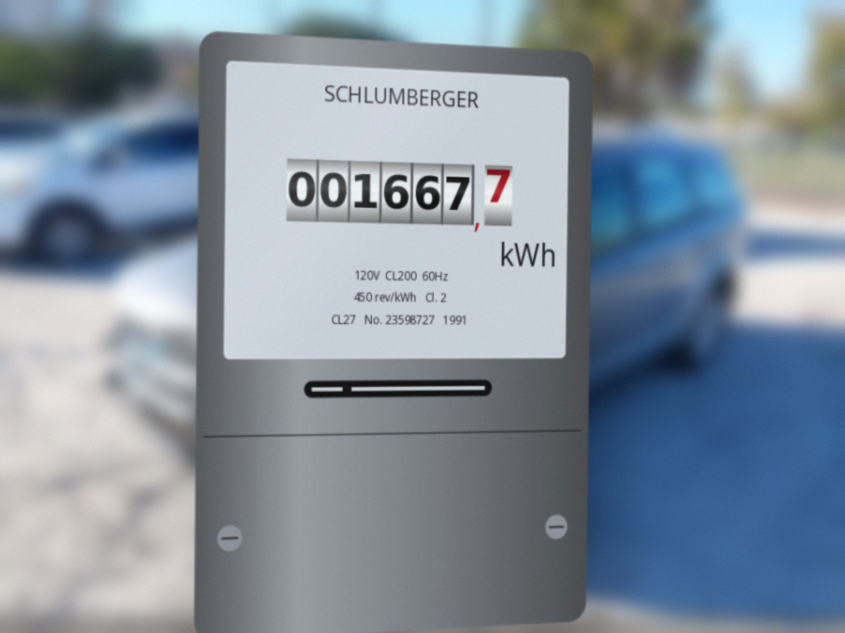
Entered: 1667.7 (kWh)
